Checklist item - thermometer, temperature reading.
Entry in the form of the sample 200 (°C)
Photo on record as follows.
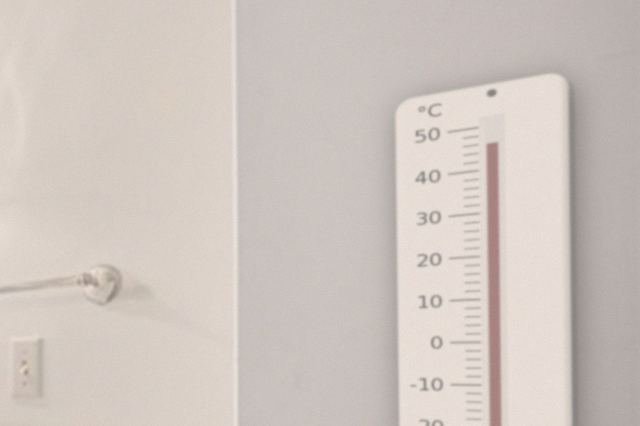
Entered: 46 (°C)
